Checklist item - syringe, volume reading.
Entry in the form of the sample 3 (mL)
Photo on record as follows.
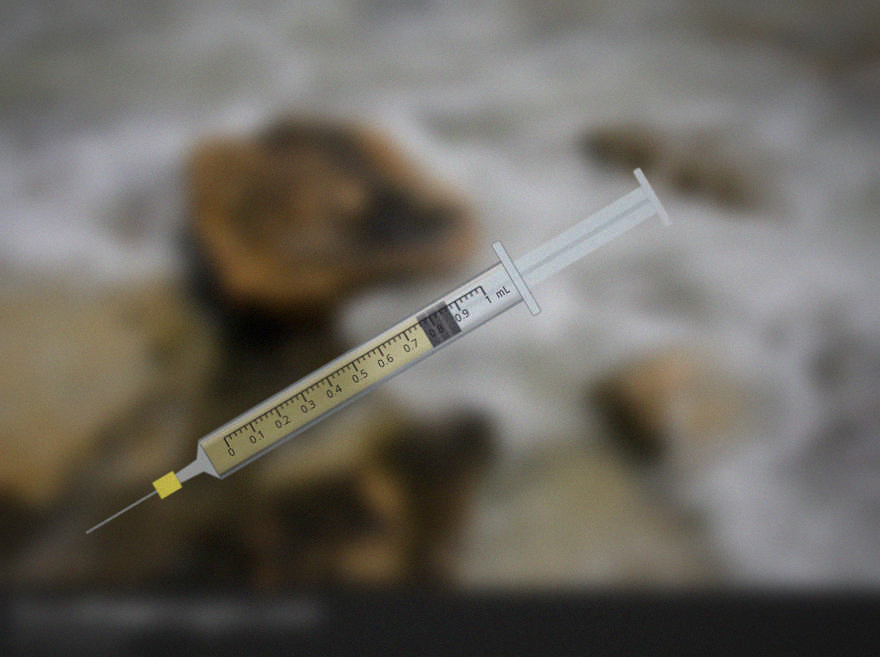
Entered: 0.76 (mL)
